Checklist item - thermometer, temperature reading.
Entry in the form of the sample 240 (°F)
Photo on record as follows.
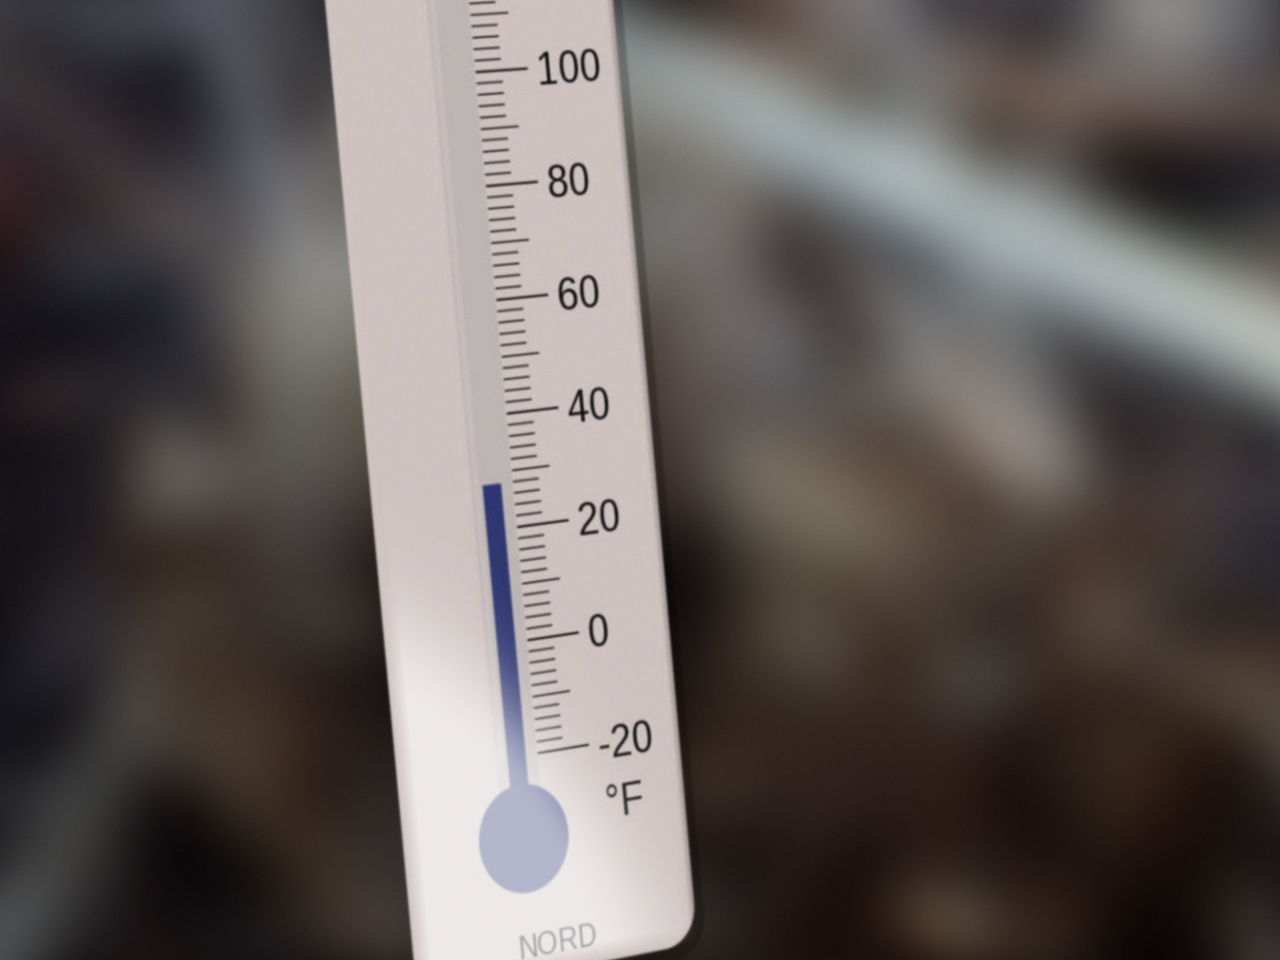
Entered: 28 (°F)
